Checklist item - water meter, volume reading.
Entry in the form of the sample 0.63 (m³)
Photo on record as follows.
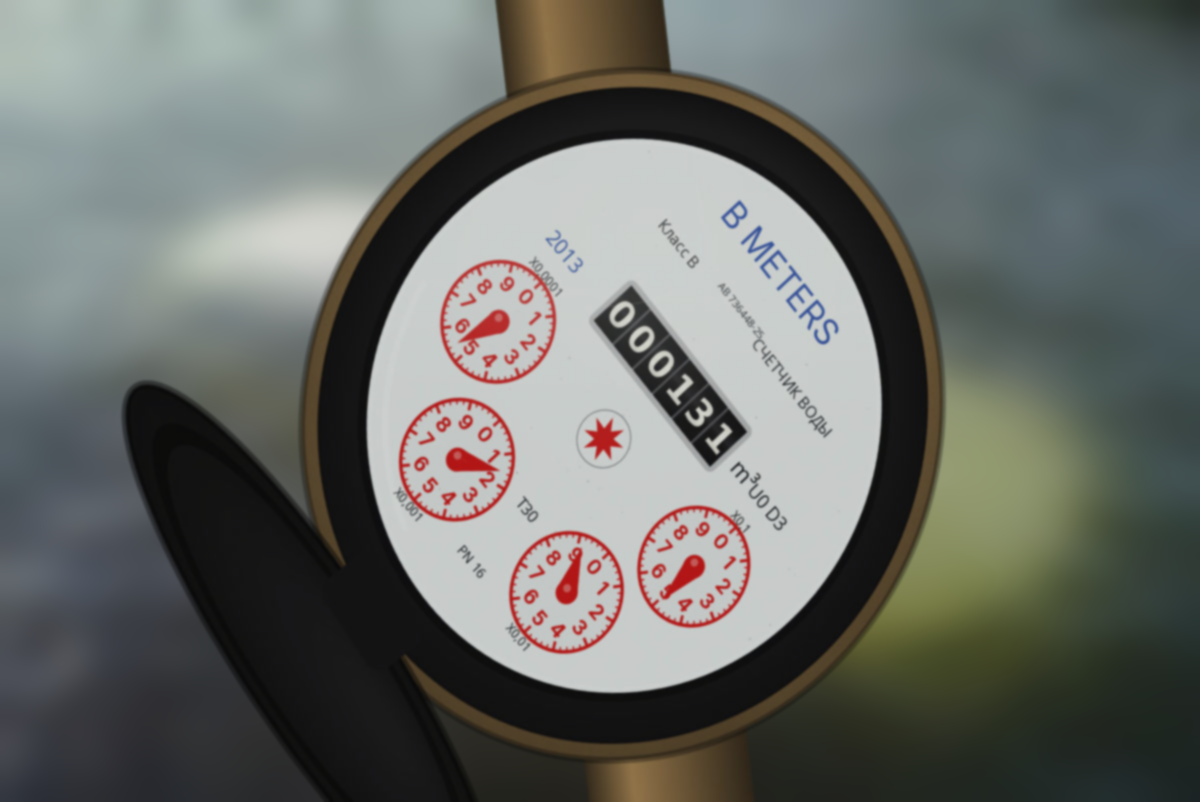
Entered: 131.4915 (m³)
